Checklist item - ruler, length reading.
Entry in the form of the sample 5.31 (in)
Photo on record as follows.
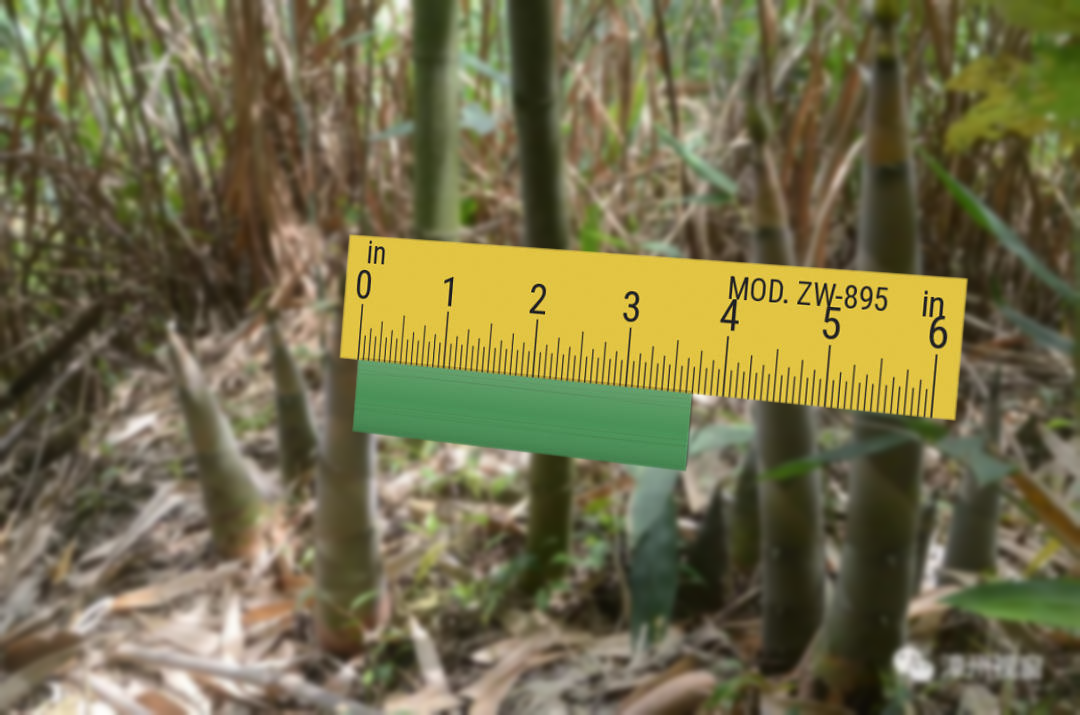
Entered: 3.6875 (in)
